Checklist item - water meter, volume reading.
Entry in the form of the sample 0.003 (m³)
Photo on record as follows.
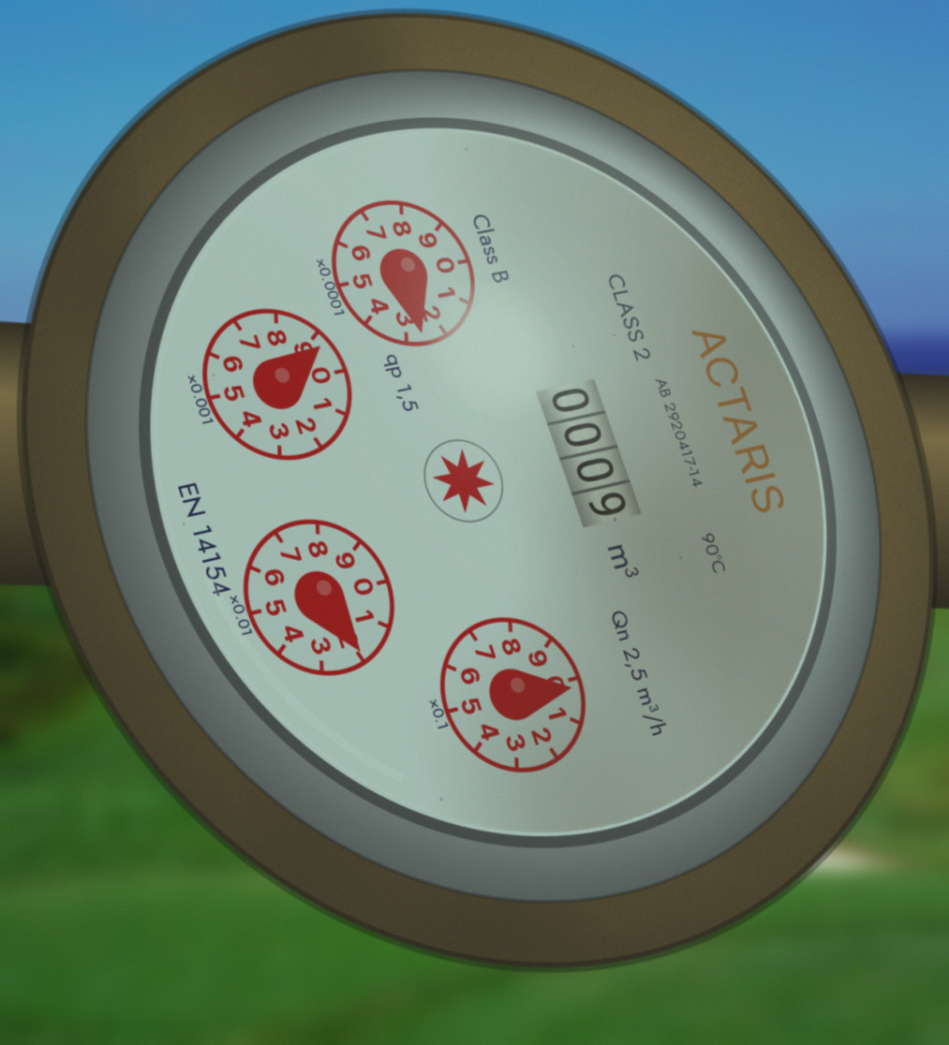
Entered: 9.0192 (m³)
